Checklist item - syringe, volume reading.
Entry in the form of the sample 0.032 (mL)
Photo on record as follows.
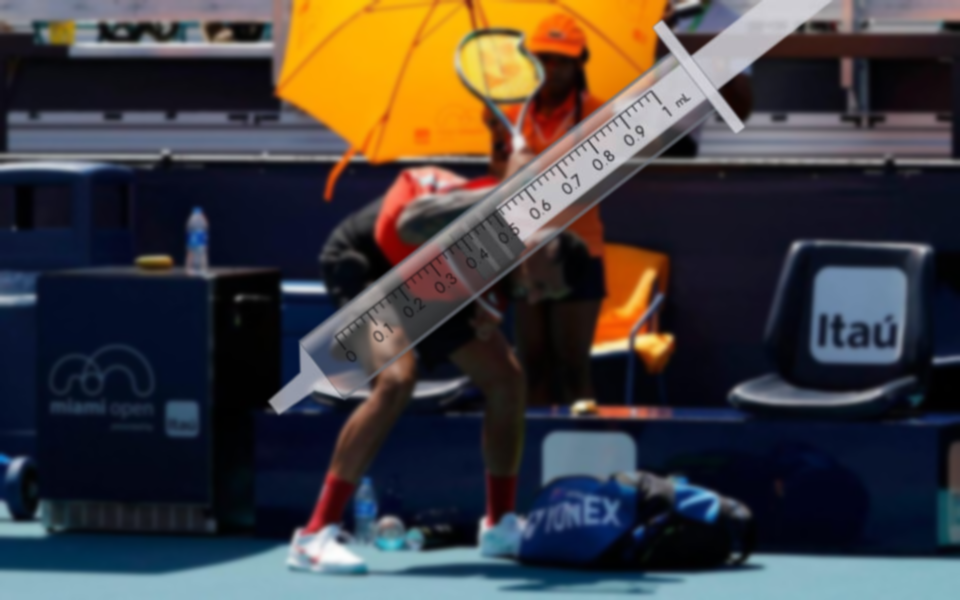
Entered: 0.38 (mL)
